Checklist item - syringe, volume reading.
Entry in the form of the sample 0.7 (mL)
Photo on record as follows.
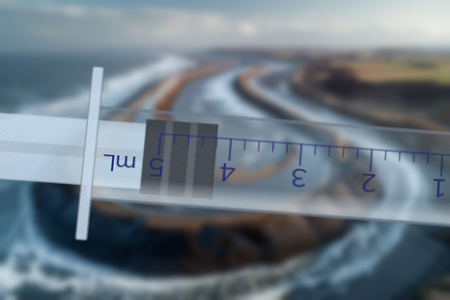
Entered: 4.2 (mL)
